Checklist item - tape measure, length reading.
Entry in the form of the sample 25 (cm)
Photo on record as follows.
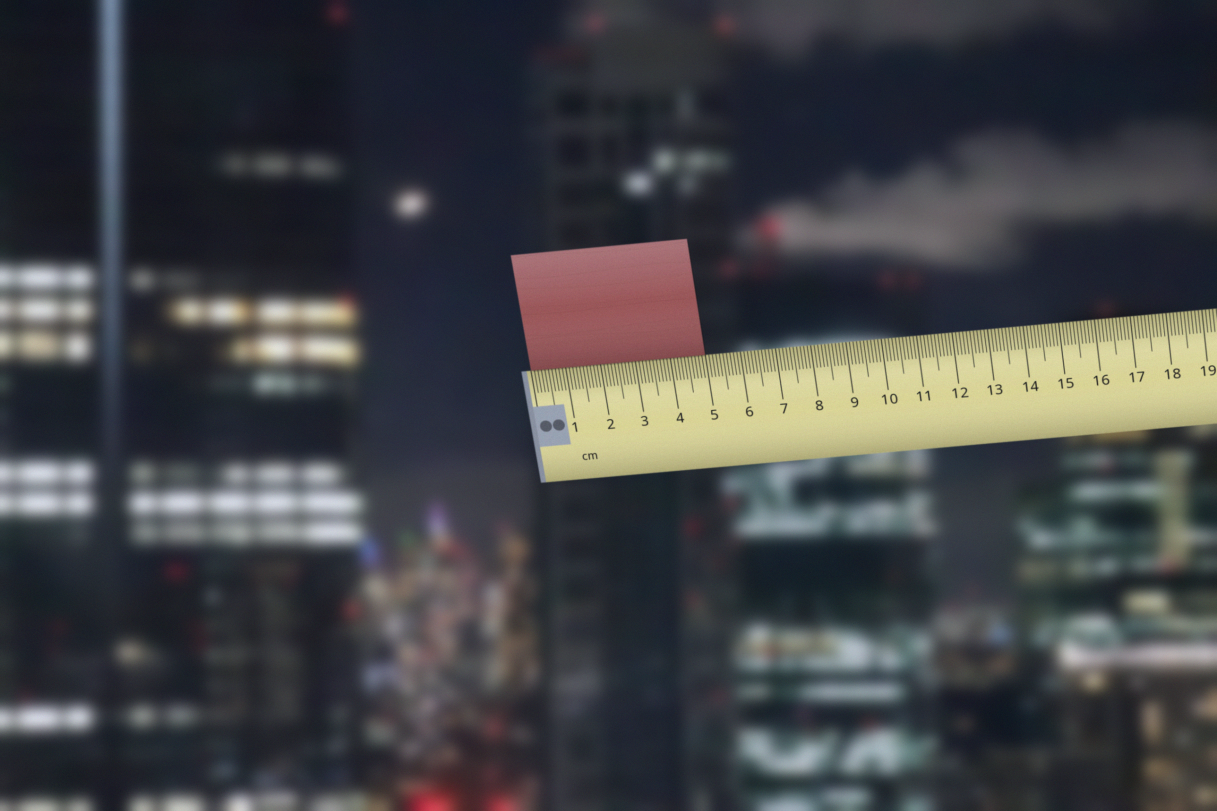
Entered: 5 (cm)
